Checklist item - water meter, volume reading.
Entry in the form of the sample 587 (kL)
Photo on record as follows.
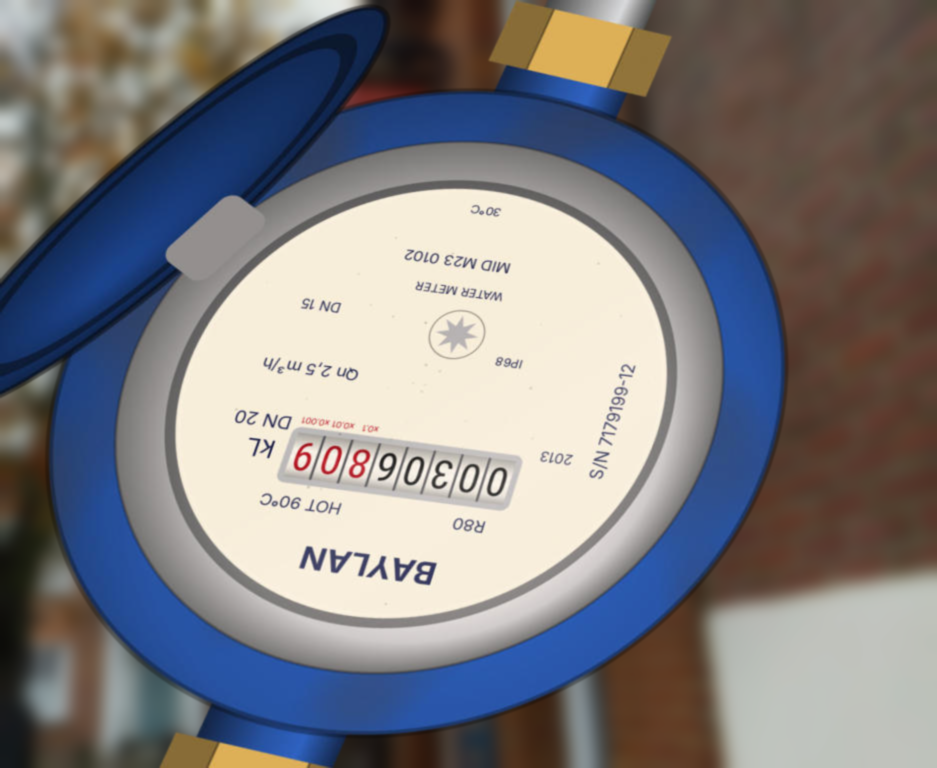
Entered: 306.809 (kL)
